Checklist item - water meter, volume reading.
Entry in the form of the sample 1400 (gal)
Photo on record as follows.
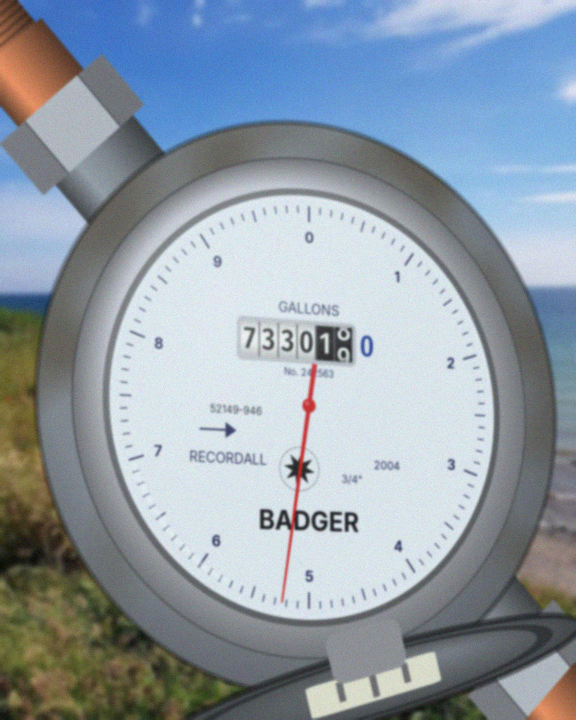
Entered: 7330185.2 (gal)
